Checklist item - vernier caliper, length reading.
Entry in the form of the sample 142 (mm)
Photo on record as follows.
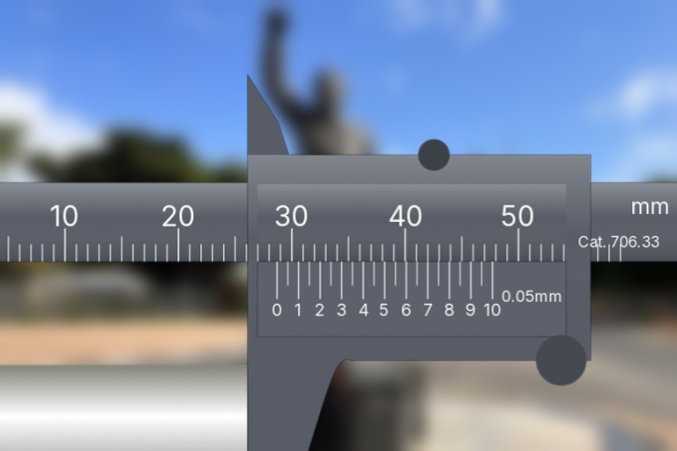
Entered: 28.7 (mm)
